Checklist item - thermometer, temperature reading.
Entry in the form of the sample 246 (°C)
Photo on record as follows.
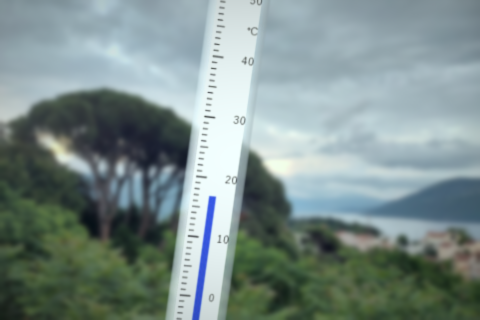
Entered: 17 (°C)
